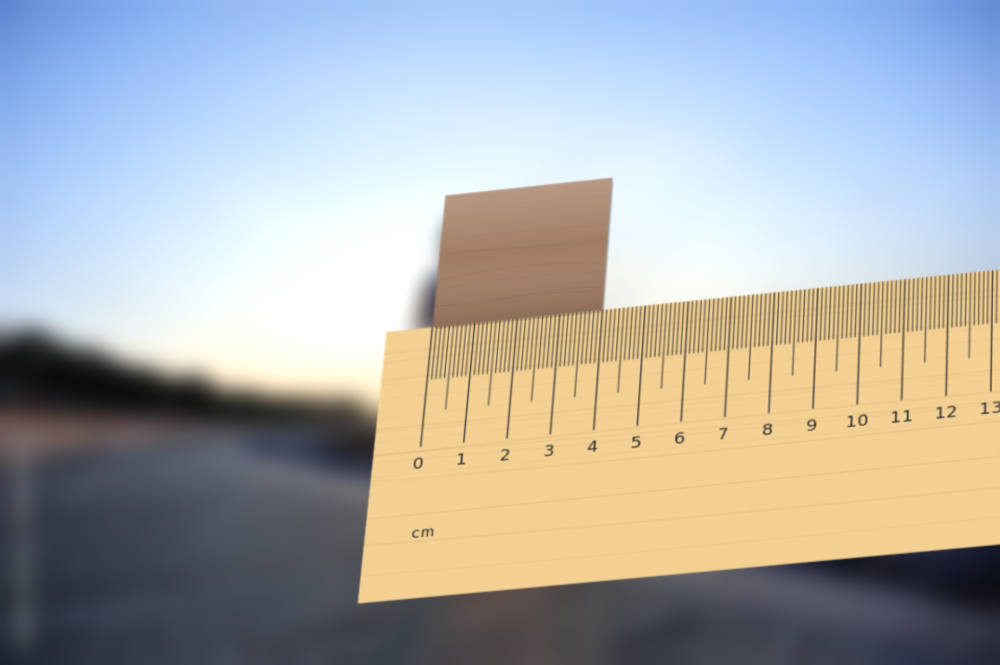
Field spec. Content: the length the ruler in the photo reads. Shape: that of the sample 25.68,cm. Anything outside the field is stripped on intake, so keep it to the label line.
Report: 4,cm
